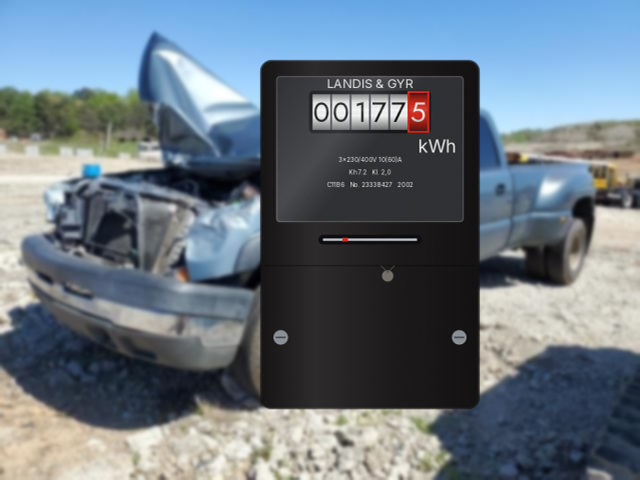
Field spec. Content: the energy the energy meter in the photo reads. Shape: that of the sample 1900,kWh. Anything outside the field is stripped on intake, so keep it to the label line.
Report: 177.5,kWh
